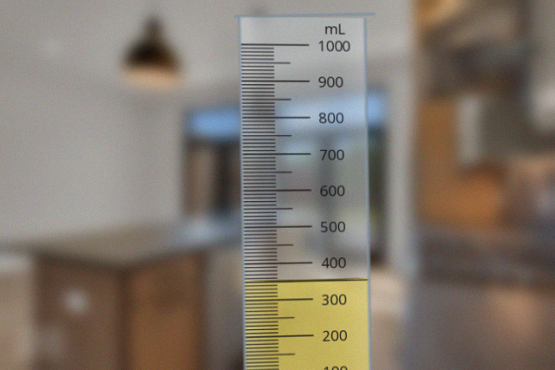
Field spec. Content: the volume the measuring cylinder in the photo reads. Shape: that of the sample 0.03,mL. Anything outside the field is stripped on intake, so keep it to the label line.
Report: 350,mL
